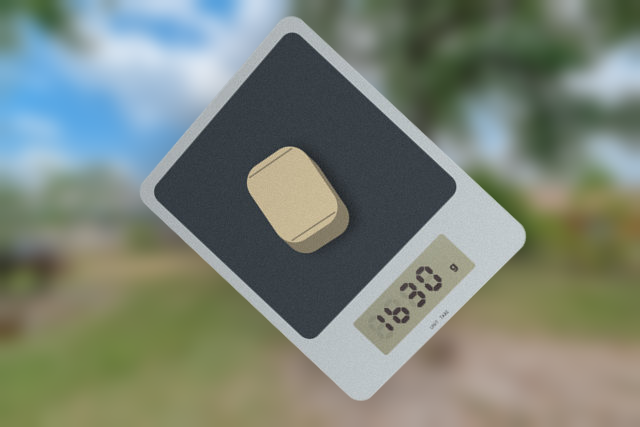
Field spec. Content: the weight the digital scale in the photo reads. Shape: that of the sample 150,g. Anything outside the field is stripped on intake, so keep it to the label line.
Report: 1630,g
